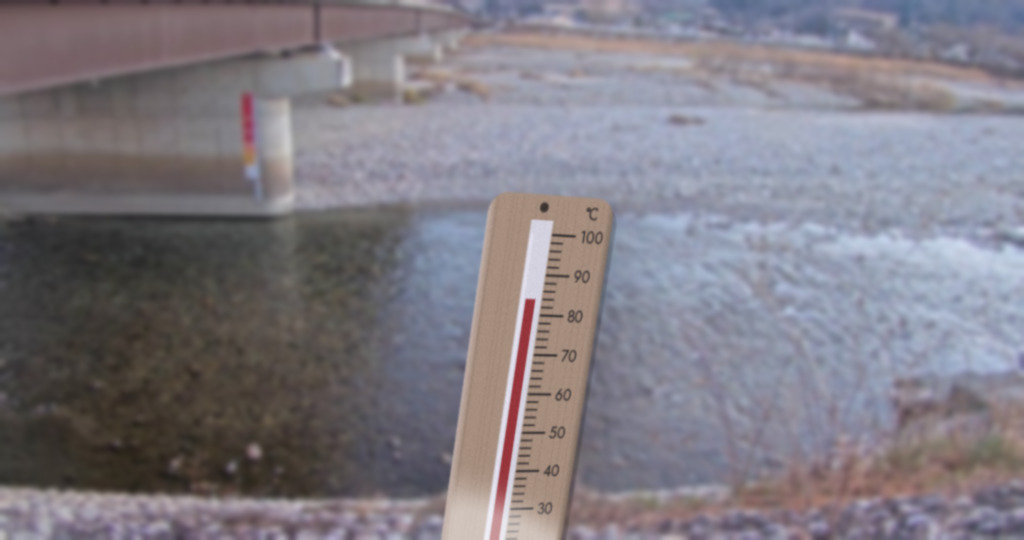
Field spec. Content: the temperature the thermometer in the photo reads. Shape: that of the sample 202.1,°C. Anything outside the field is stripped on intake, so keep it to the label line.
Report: 84,°C
